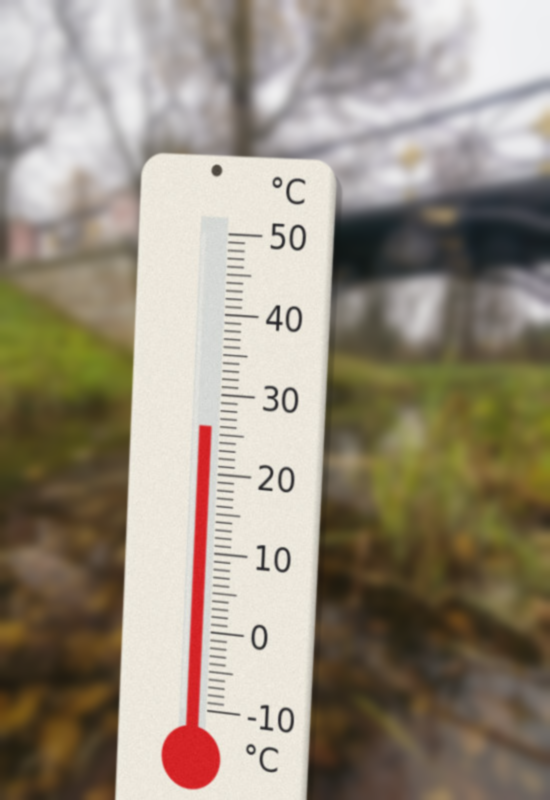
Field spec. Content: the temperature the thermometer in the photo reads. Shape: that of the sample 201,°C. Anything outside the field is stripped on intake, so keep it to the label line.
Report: 26,°C
